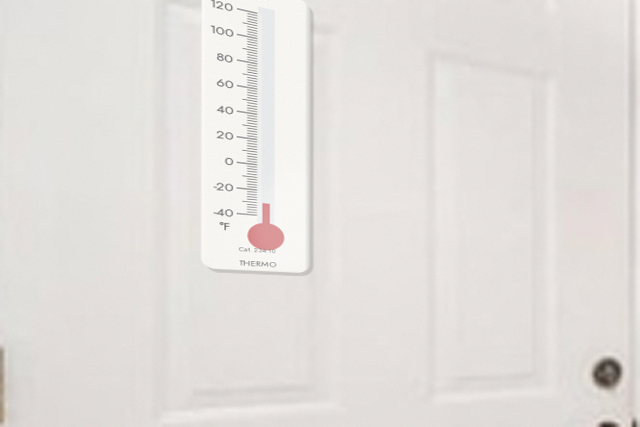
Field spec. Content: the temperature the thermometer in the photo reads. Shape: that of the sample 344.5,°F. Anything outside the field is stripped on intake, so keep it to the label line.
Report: -30,°F
